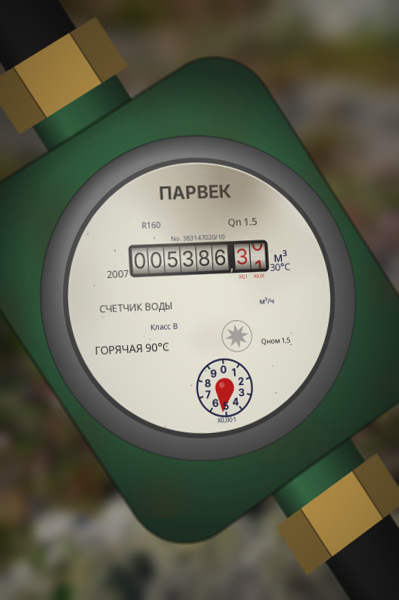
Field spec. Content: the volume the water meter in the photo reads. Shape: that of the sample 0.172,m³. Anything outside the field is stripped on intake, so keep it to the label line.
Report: 5386.305,m³
